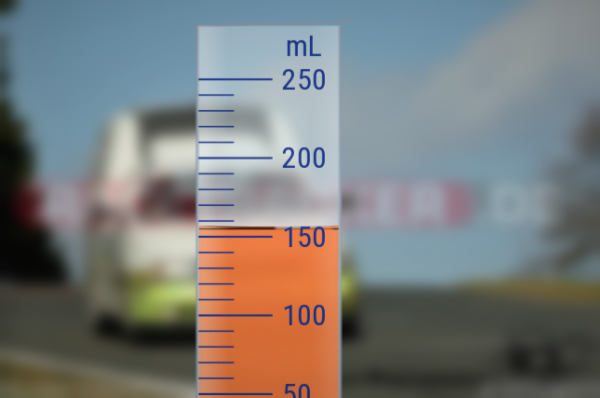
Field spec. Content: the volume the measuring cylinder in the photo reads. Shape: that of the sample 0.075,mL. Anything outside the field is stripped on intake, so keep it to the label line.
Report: 155,mL
